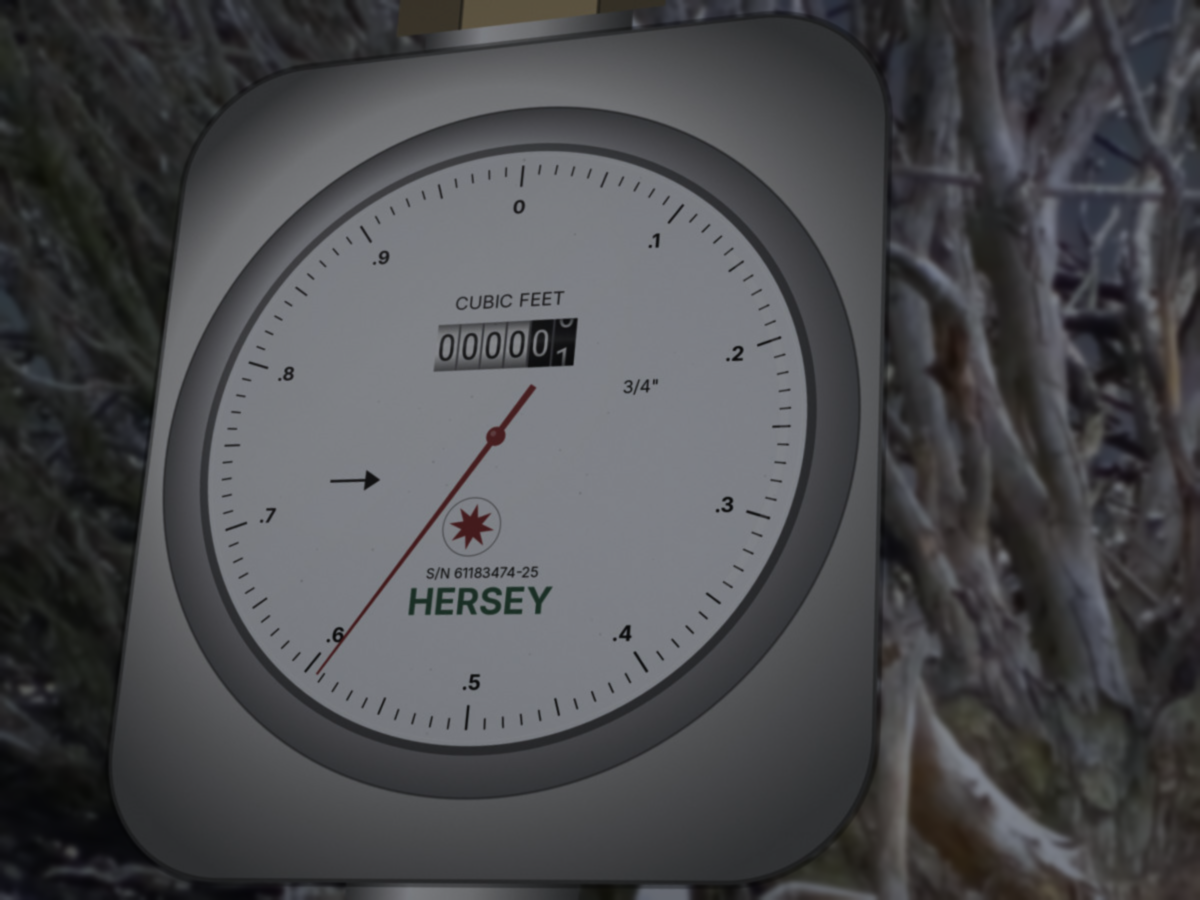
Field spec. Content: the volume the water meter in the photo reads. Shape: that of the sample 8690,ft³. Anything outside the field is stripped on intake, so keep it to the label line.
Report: 0.59,ft³
